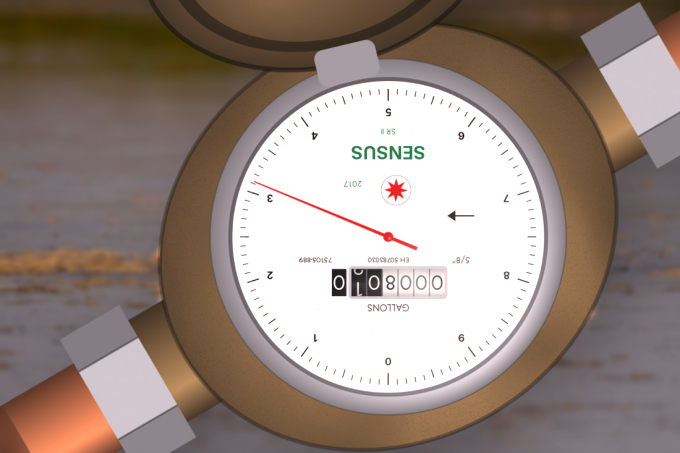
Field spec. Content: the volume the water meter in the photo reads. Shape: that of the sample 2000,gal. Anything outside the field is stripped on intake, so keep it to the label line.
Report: 8013.1,gal
